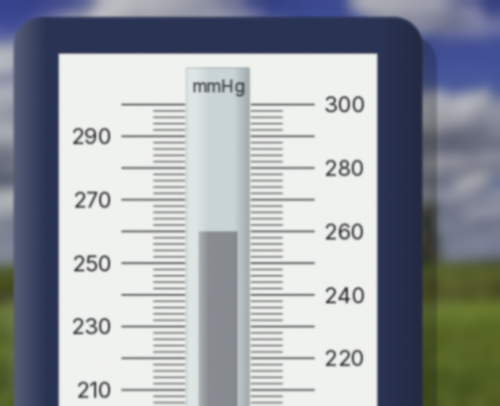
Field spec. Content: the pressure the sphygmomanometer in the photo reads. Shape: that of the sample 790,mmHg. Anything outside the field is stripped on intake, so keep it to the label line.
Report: 260,mmHg
